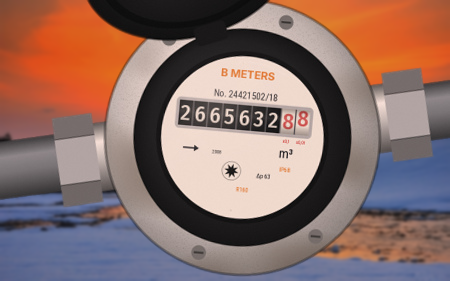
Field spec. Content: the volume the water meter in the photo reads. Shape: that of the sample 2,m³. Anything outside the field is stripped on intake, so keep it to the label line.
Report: 2665632.88,m³
